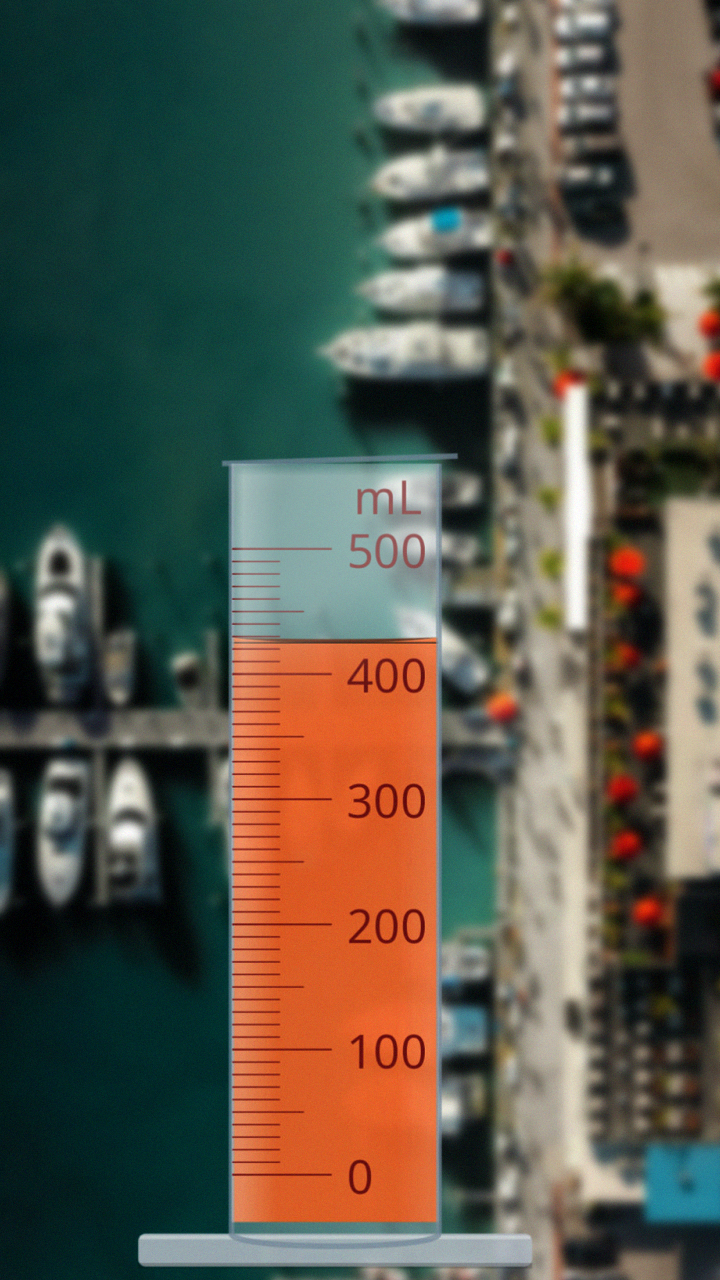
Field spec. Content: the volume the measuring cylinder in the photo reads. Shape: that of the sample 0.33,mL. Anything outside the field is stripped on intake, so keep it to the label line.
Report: 425,mL
